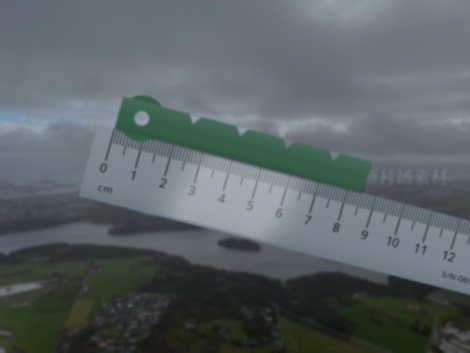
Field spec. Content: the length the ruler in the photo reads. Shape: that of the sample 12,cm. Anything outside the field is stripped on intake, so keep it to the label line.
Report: 8.5,cm
